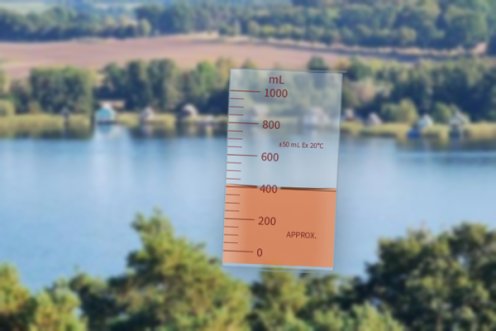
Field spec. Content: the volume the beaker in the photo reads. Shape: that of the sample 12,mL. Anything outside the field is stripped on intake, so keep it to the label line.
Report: 400,mL
